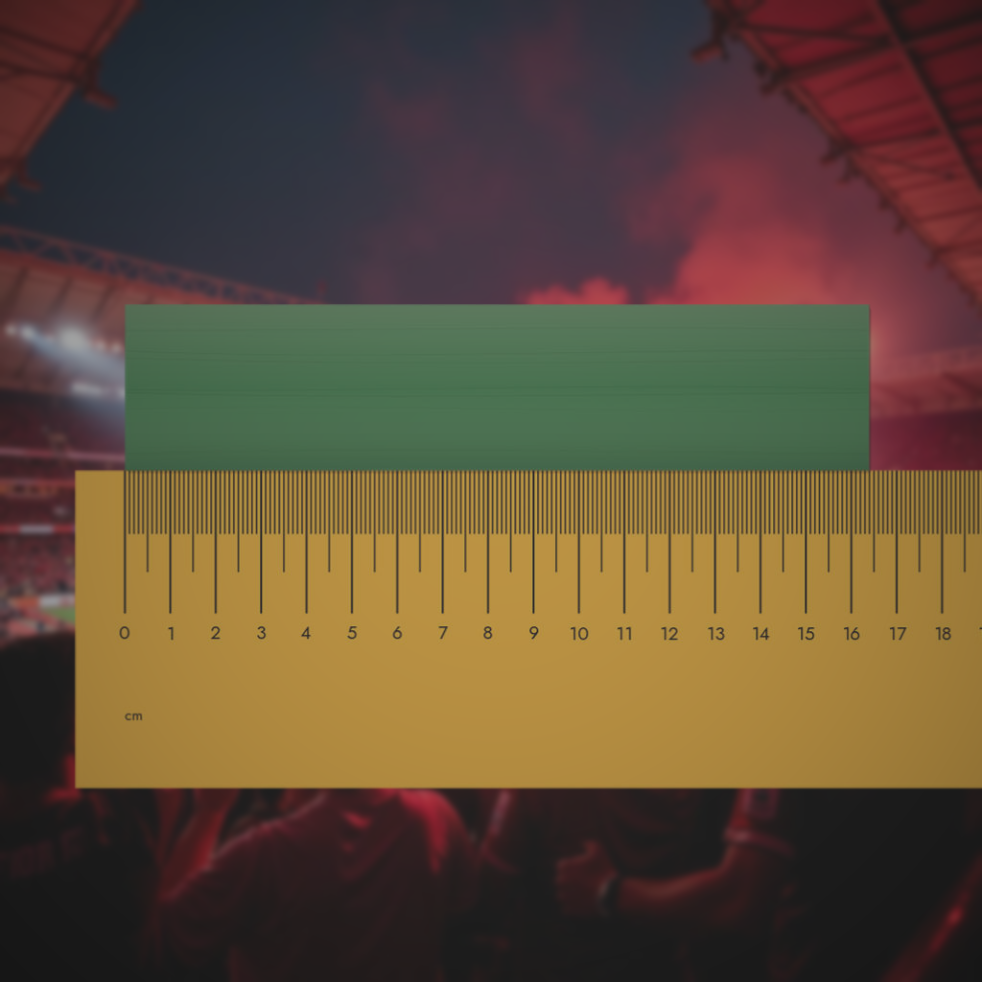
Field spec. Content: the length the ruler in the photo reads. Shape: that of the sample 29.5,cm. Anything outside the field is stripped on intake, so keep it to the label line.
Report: 16.4,cm
